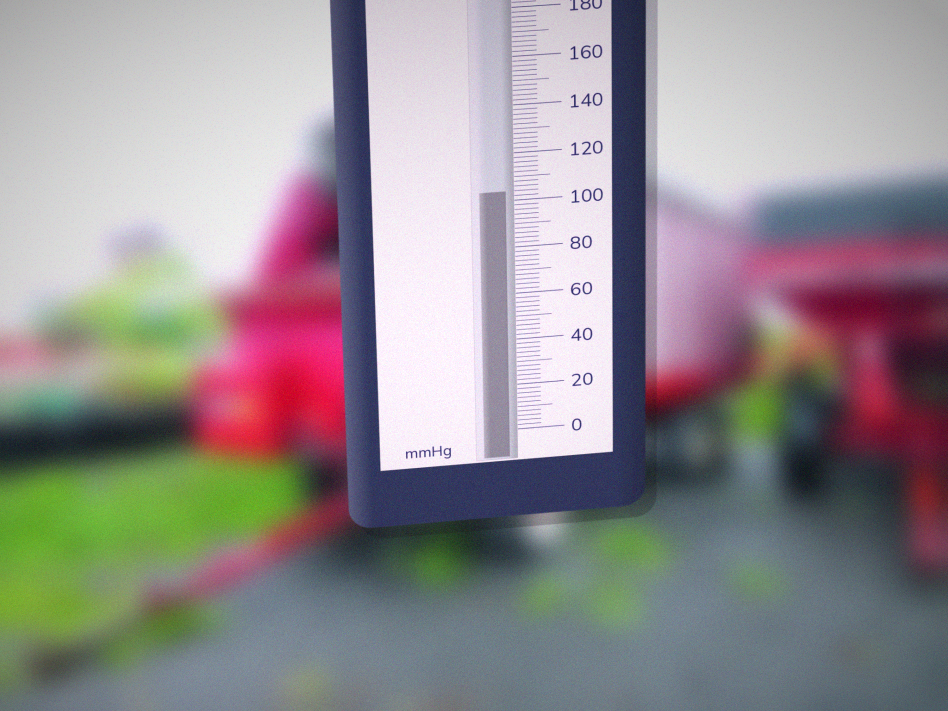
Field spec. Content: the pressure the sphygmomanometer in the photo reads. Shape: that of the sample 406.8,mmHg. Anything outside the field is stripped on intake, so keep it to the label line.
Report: 104,mmHg
